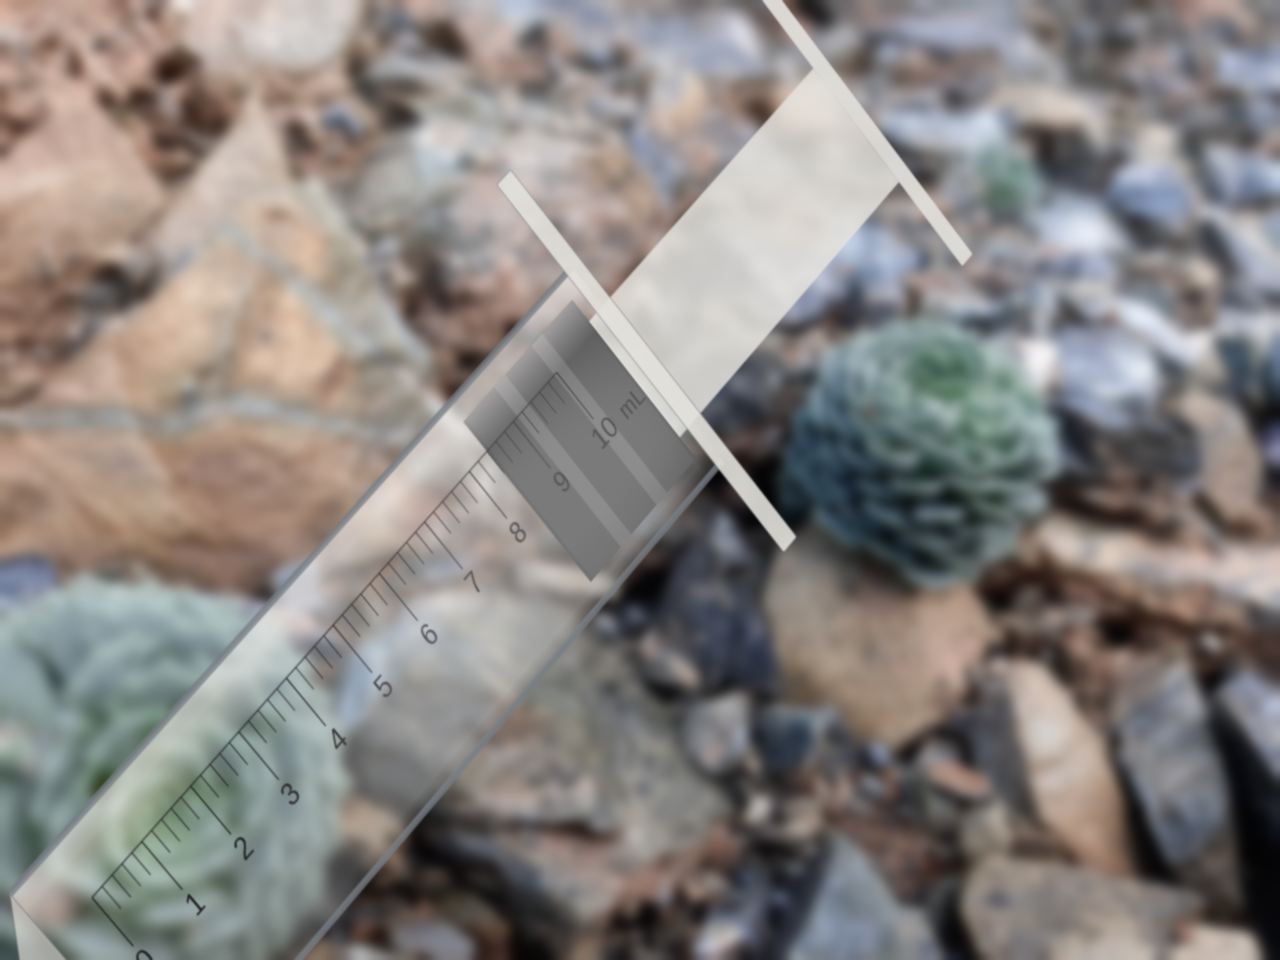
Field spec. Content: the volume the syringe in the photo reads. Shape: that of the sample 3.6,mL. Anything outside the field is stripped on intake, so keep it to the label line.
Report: 8.4,mL
